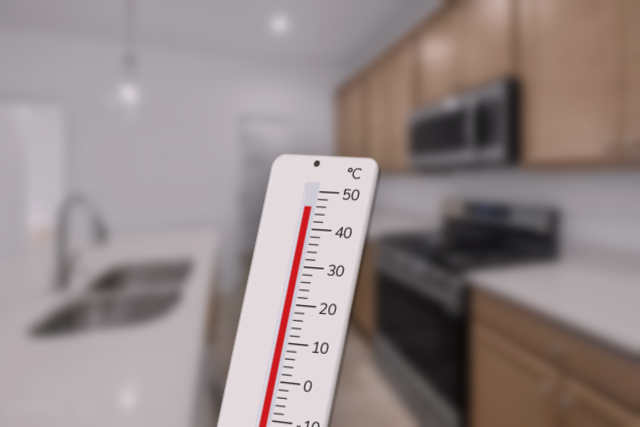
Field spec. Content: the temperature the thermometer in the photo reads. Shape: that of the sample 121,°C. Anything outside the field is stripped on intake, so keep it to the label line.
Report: 46,°C
